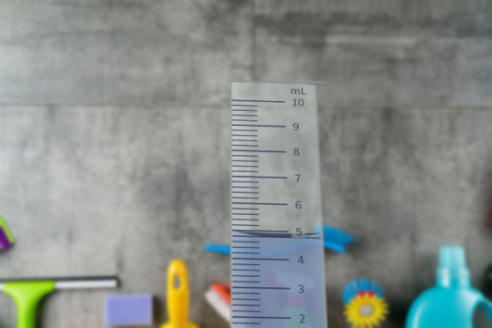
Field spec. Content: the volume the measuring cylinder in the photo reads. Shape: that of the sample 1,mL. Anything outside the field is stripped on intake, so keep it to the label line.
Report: 4.8,mL
